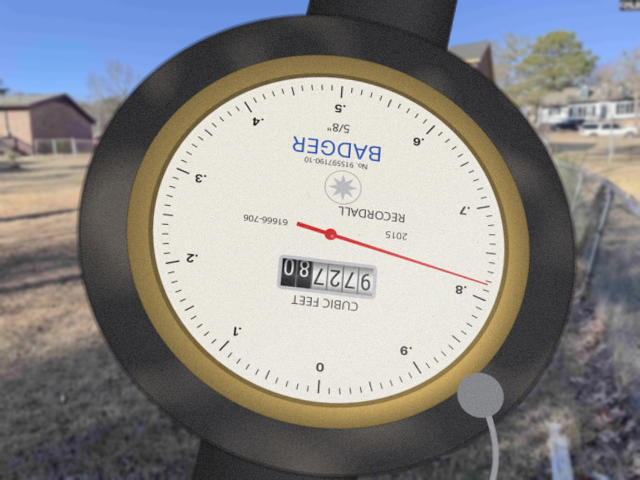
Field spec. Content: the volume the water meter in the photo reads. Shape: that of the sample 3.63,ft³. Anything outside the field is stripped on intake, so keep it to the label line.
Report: 972779.78,ft³
